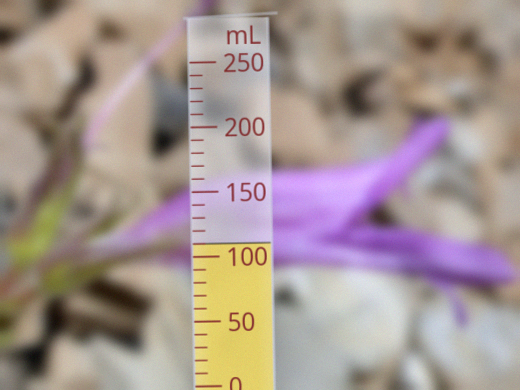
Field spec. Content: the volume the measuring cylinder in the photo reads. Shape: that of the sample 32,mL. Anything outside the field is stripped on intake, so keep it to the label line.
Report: 110,mL
